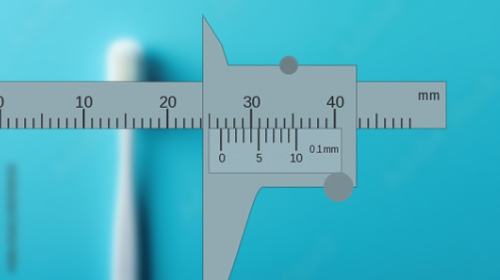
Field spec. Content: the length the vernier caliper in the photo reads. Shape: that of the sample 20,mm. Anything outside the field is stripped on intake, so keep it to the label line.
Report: 26.4,mm
